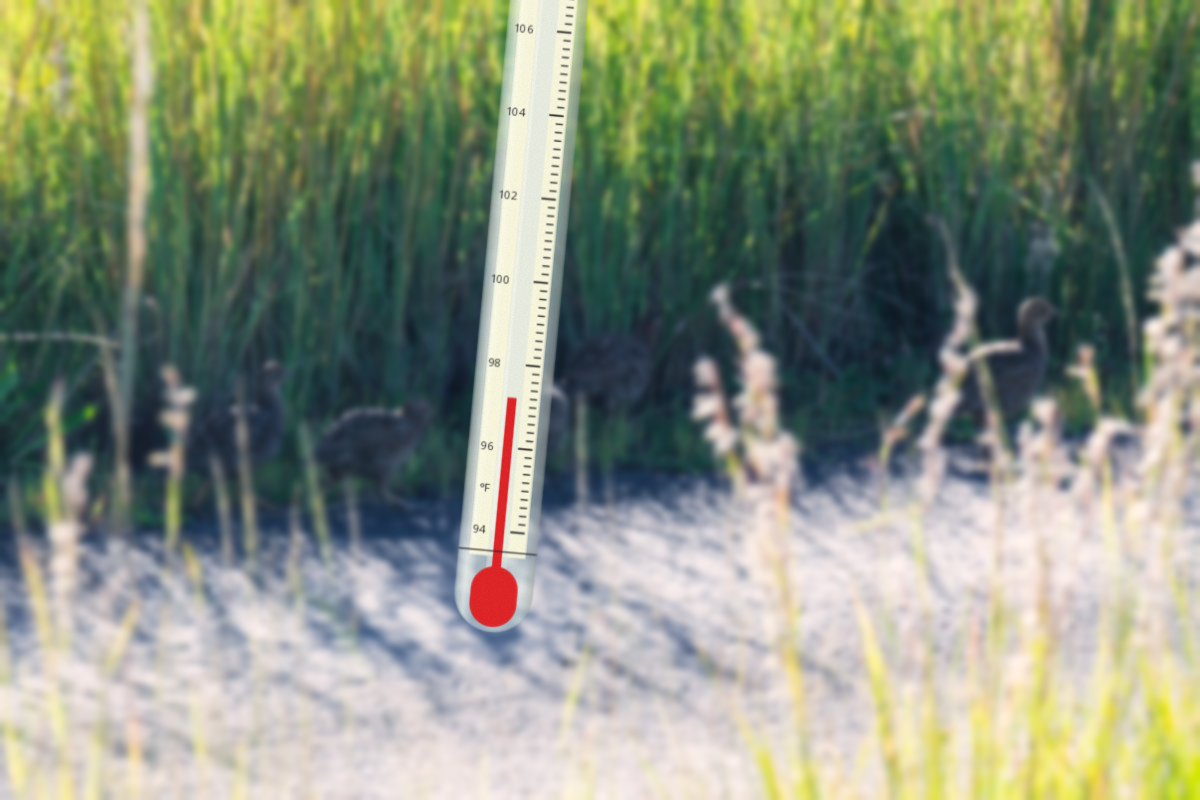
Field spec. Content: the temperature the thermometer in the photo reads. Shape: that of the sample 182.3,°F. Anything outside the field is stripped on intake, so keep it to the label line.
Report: 97.2,°F
